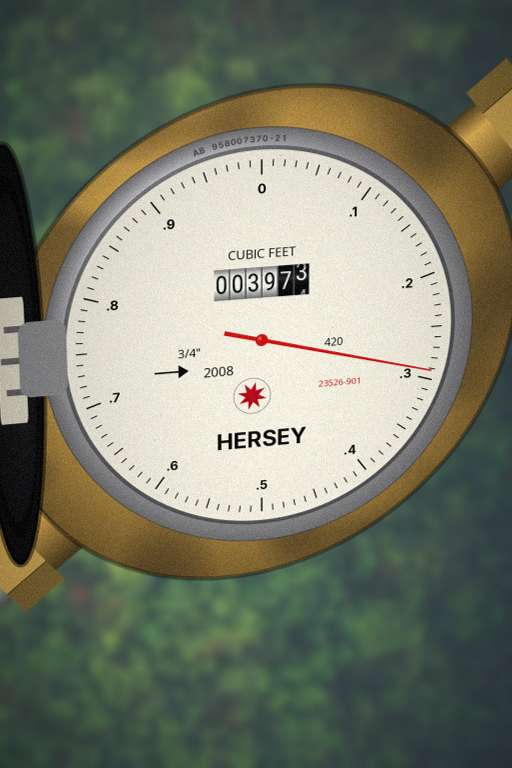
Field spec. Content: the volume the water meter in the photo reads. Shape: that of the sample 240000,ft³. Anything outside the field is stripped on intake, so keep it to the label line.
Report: 3973.29,ft³
